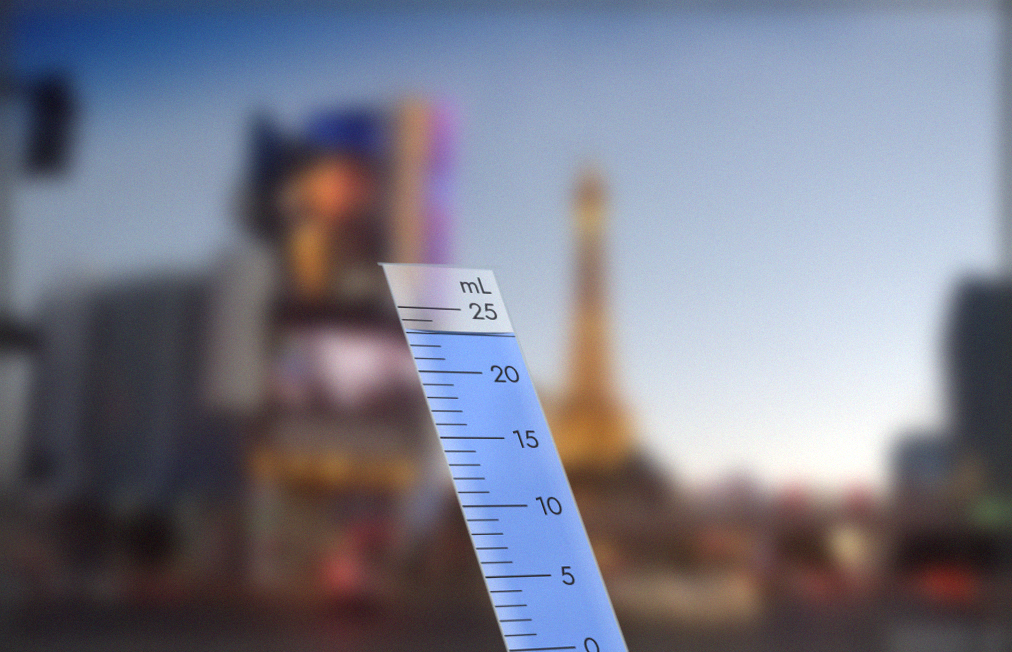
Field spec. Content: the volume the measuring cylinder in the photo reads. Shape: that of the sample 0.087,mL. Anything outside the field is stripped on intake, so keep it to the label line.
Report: 23,mL
